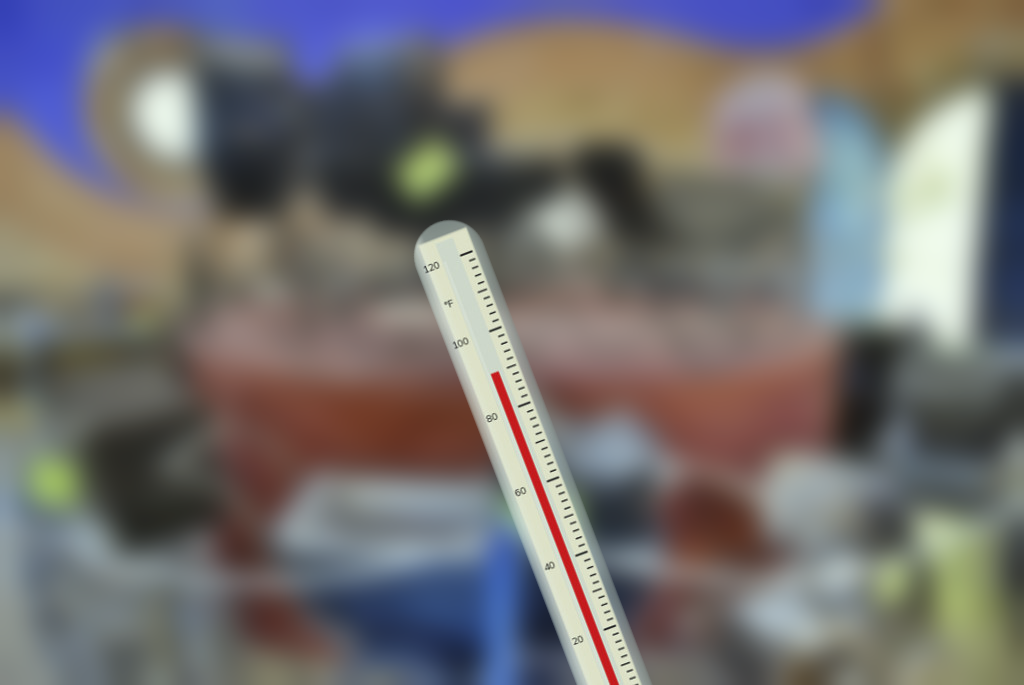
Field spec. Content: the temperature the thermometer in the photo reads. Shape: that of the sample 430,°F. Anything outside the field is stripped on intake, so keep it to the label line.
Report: 90,°F
